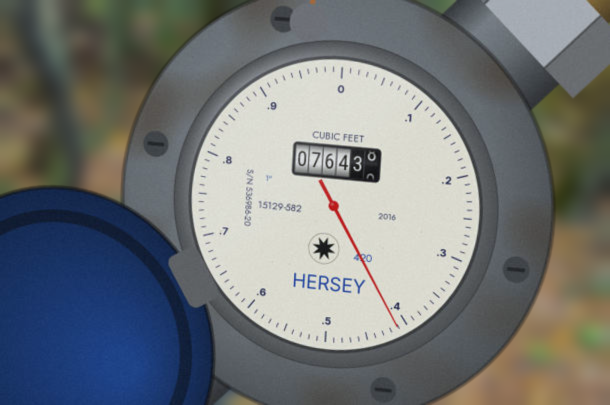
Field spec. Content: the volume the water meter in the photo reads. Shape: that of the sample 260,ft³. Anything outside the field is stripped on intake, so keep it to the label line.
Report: 76438.41,ft³
